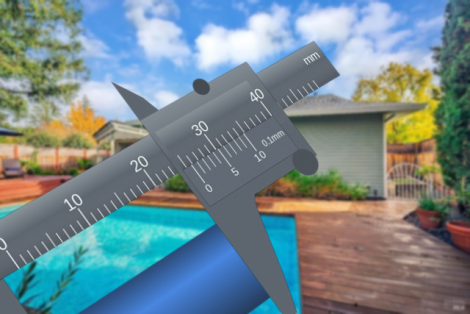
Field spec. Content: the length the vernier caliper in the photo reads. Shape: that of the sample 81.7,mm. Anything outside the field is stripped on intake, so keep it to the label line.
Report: 25.8,mm
